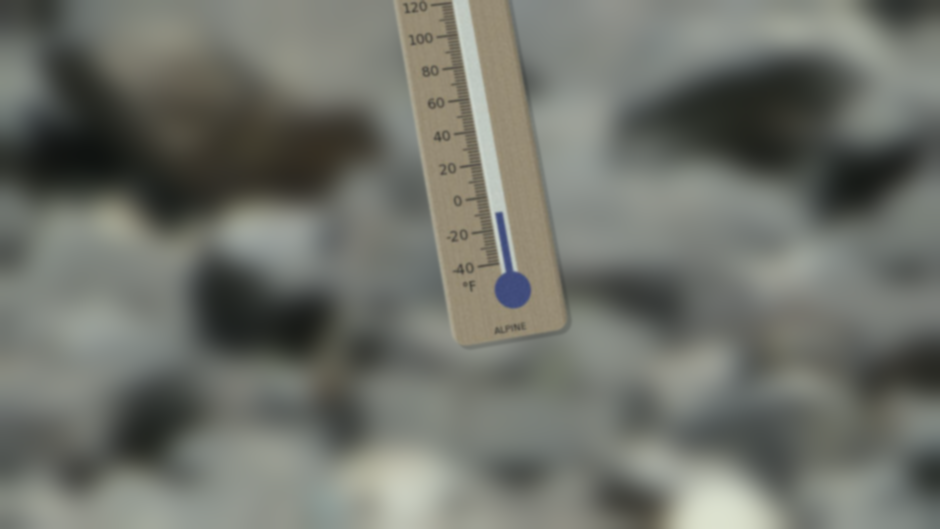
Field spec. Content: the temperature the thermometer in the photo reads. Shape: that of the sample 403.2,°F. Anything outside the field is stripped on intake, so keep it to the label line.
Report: -10,°F
